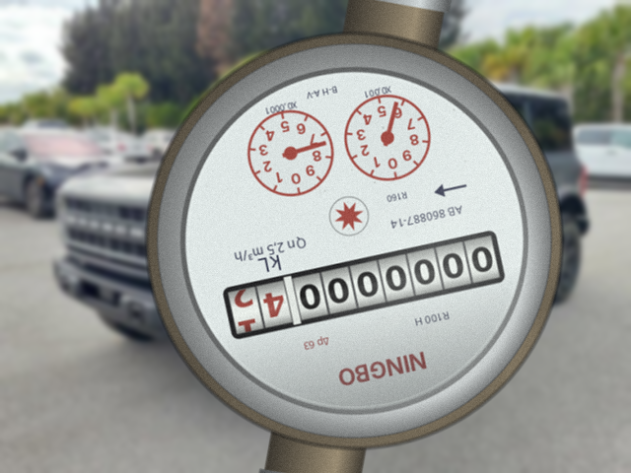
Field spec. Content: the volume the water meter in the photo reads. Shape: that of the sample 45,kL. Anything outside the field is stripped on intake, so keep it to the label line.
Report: 0.4157,kL
